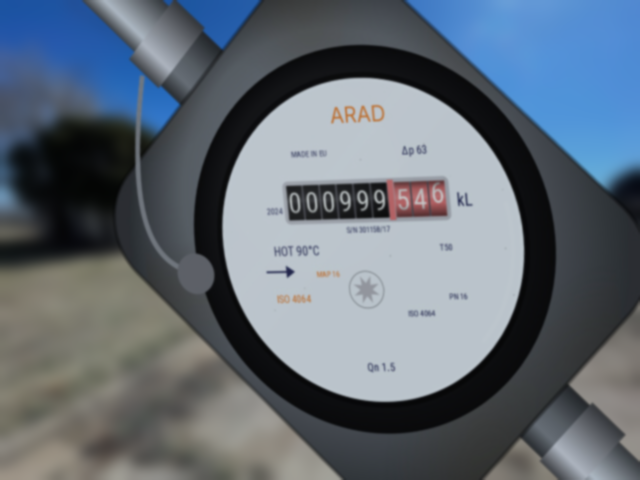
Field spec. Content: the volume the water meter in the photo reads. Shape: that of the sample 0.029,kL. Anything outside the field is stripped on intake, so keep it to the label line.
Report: 999.546,kL
